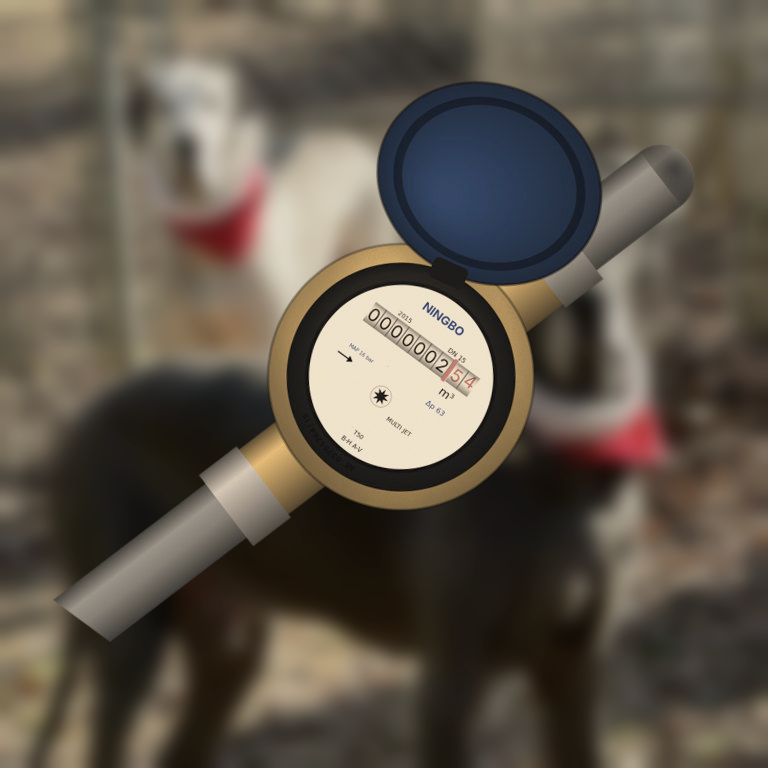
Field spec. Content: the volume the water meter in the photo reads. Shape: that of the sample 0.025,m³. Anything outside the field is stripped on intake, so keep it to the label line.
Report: 2.54,m³
